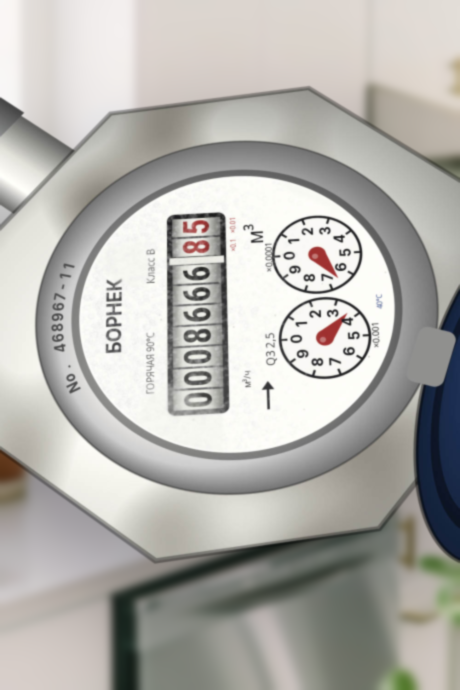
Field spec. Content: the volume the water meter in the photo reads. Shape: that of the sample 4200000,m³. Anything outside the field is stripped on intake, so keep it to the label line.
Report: 8666.8536,m³
